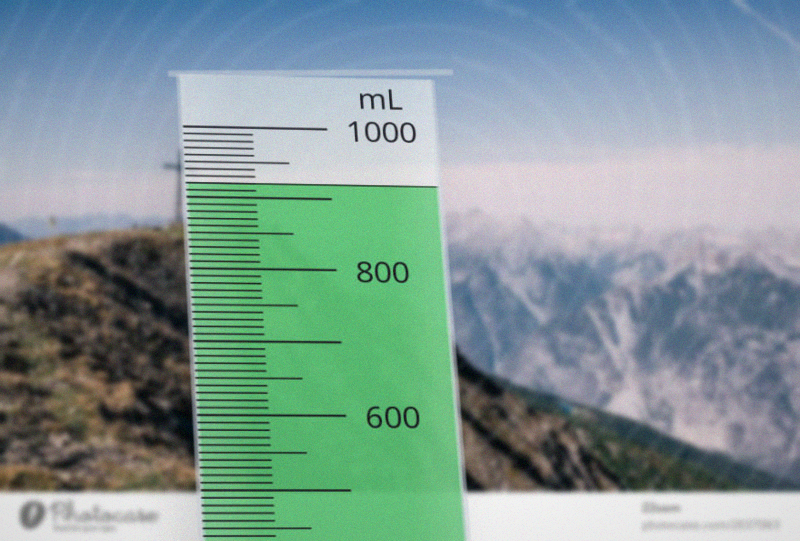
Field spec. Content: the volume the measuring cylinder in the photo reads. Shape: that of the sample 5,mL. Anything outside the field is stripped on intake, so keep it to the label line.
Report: 920,mL
